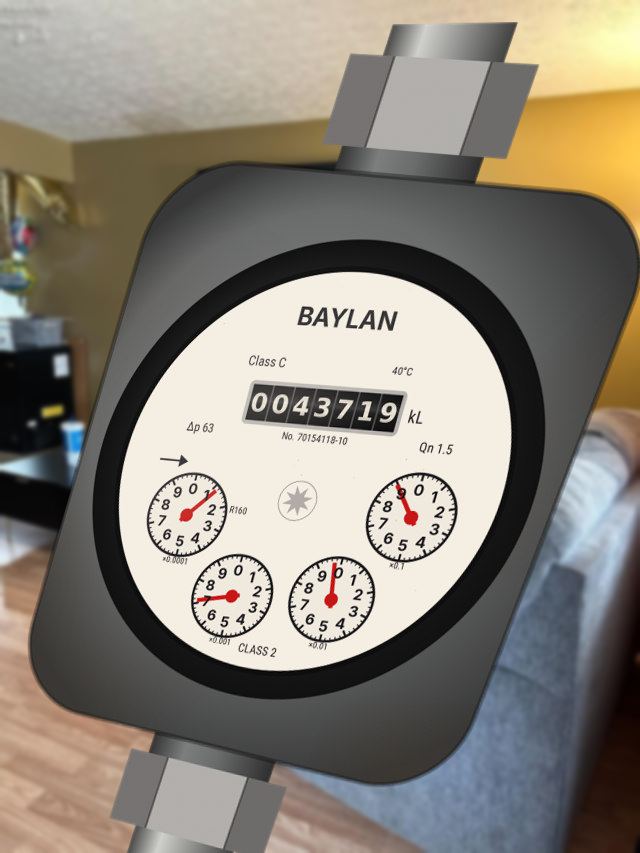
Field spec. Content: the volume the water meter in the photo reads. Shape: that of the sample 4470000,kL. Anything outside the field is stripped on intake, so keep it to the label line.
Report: 43719.8971,kL
